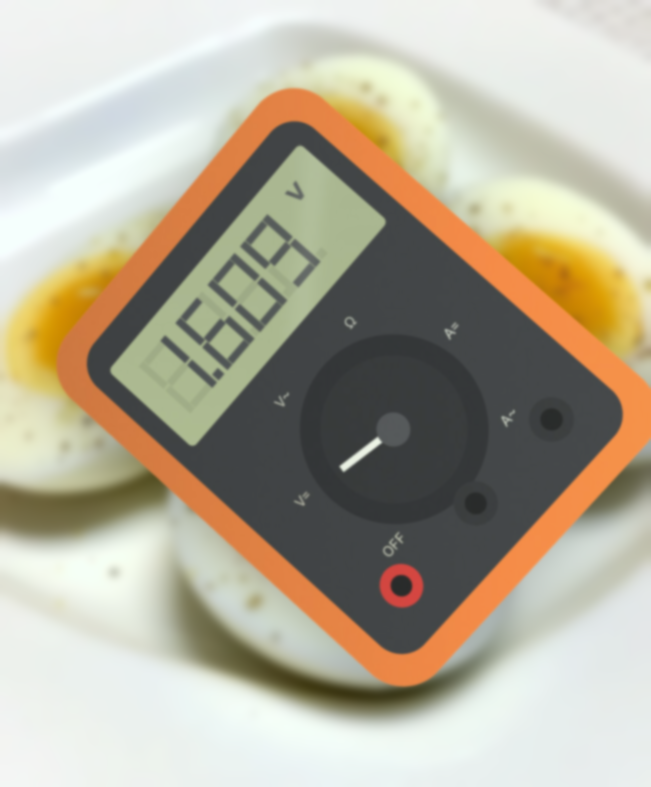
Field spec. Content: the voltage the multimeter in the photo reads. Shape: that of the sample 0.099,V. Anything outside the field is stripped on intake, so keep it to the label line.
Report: 1.609,V
